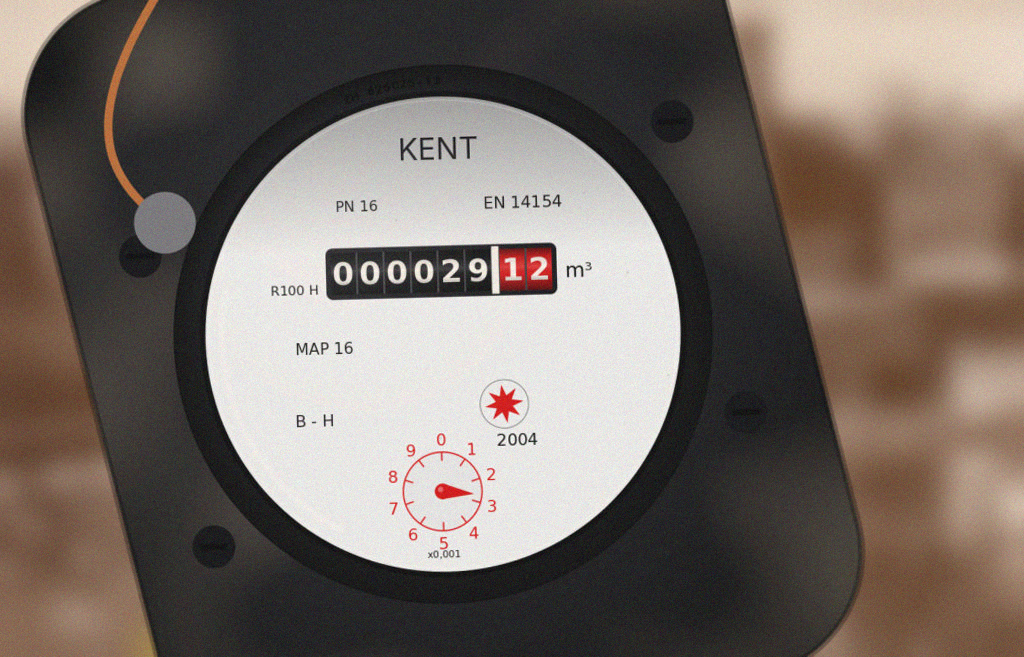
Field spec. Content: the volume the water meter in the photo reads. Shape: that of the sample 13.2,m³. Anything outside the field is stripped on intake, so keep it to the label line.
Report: 29.122,m³
